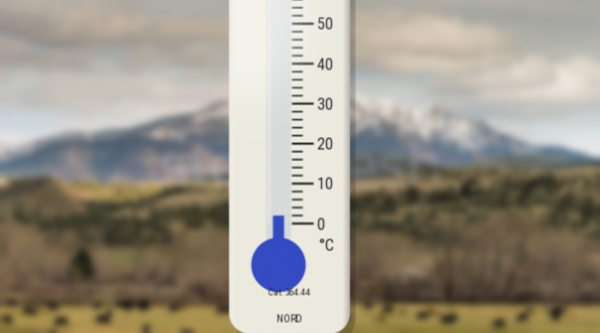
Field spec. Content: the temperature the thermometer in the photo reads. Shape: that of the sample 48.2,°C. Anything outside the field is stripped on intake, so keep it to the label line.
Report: 2,°C
